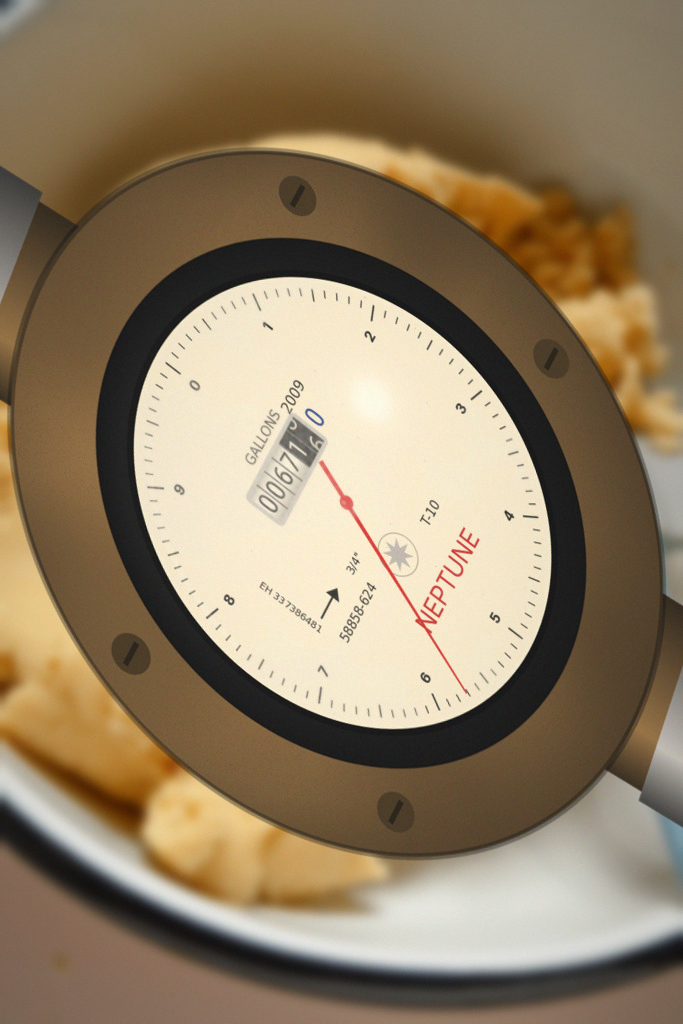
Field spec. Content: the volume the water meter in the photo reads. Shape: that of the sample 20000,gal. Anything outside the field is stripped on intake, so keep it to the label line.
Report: 67155.7,gal
